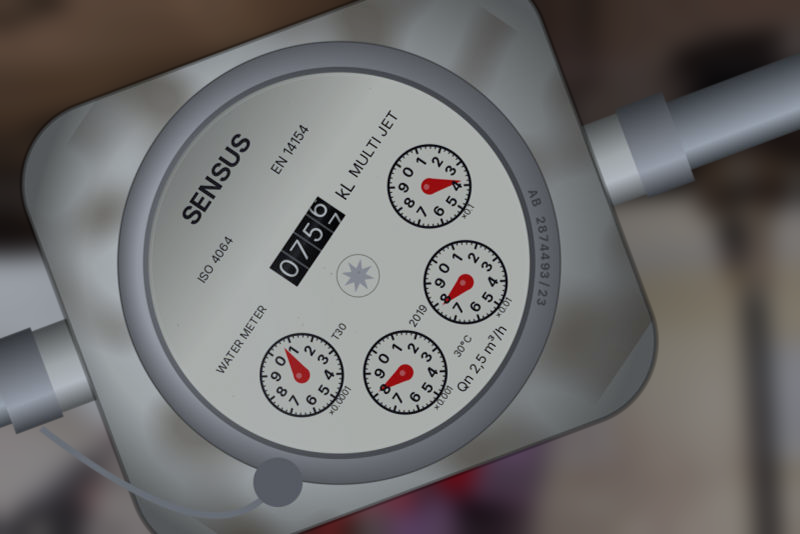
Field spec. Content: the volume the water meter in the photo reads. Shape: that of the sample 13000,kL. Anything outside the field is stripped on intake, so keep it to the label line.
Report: 756.3780,kL
